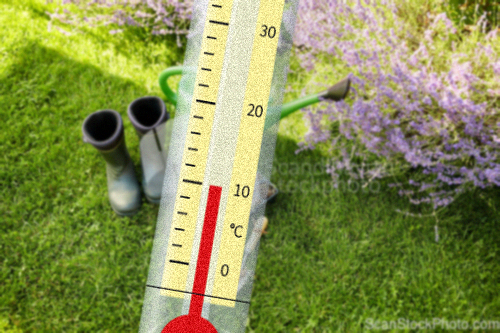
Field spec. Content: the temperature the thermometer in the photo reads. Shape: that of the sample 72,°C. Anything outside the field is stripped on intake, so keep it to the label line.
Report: 10,°C
